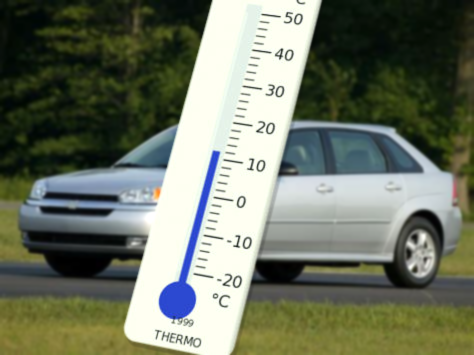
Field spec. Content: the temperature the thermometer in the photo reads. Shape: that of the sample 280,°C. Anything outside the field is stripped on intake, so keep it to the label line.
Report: 12,°C
